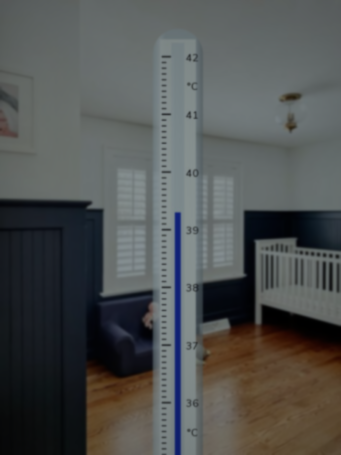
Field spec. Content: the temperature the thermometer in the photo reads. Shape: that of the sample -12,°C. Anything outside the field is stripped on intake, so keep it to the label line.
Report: 39.3,°C
